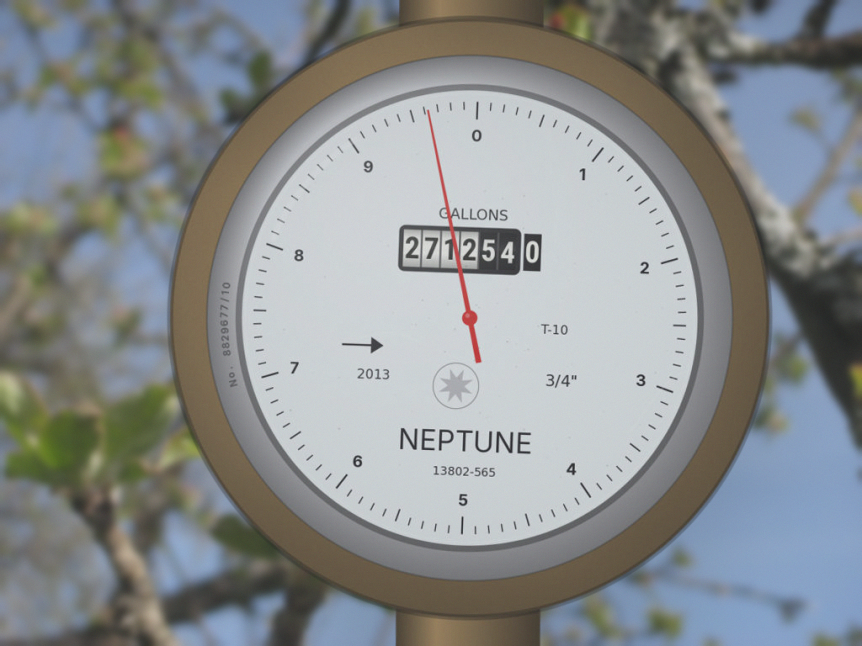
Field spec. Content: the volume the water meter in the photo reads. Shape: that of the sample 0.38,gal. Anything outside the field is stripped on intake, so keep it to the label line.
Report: 2712539.6,gal
